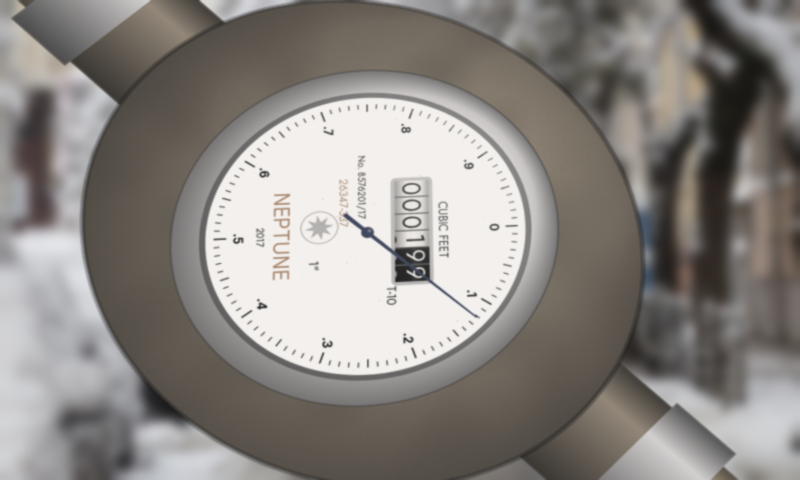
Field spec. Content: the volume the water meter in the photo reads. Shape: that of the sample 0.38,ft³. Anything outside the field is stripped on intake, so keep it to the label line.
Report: 199.12,ft³
